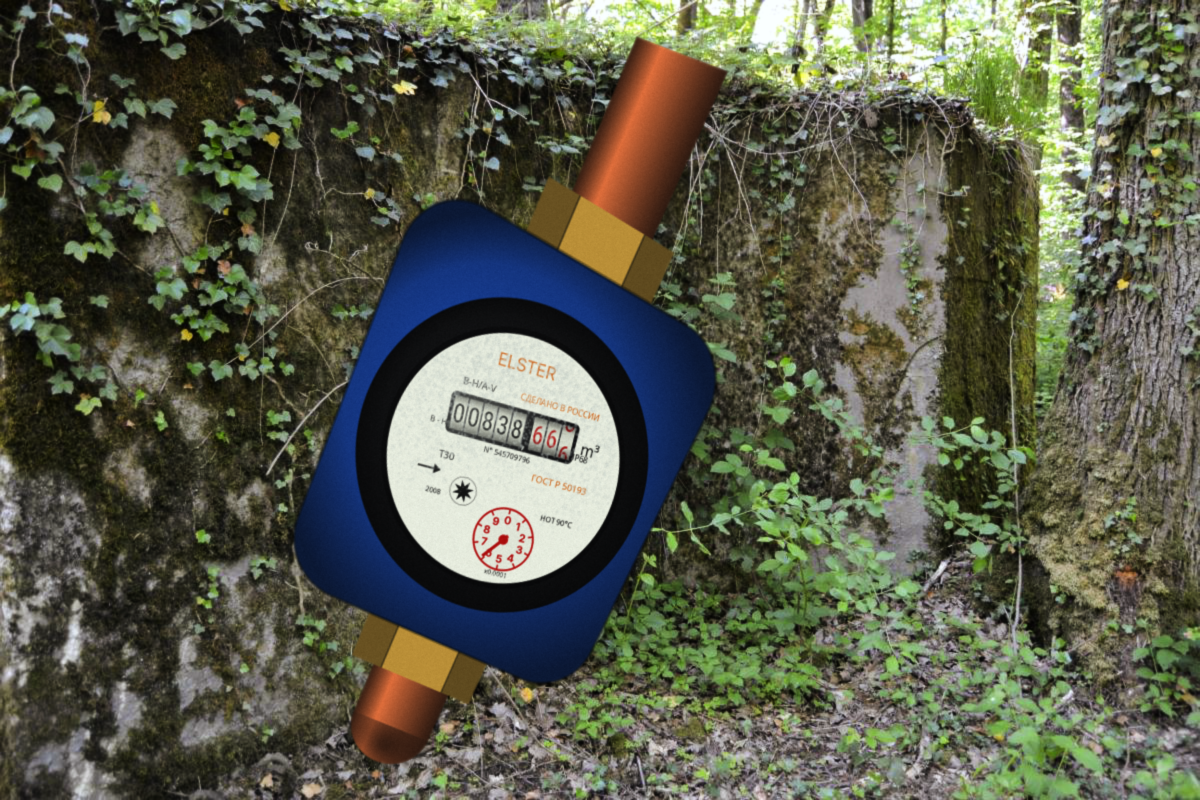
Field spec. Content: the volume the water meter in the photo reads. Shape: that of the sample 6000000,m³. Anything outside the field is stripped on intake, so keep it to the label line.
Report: 838.6656,m³
